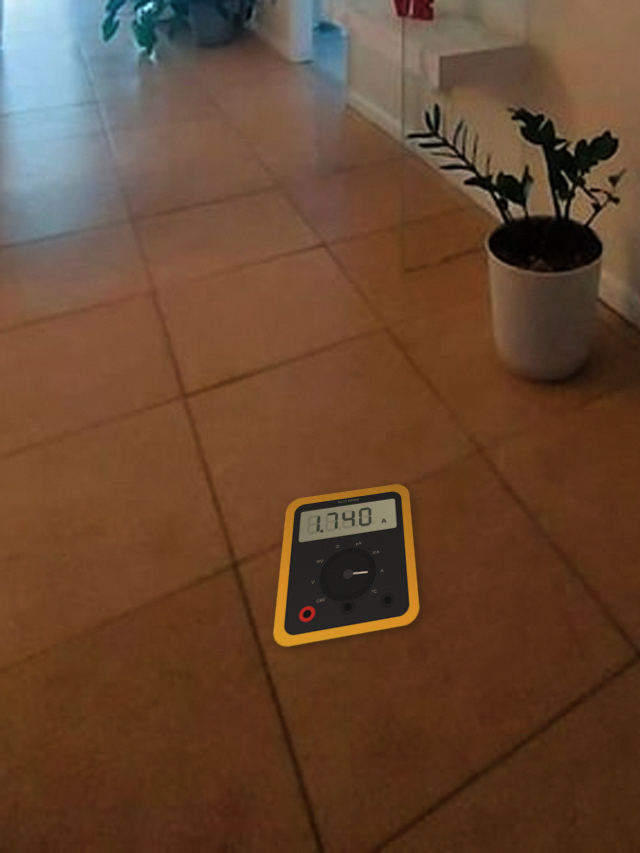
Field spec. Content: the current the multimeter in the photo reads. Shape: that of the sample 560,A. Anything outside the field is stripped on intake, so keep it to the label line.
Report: 1.740,A
